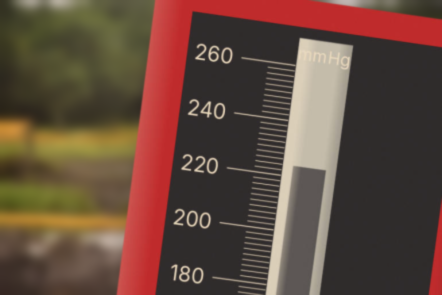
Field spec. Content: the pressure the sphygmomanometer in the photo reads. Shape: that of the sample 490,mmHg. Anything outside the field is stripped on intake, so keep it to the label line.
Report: 224,mmHg
